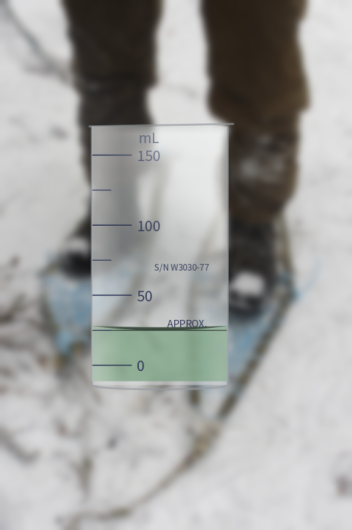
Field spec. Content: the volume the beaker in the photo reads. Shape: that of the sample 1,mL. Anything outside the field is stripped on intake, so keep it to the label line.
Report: 25,mL
